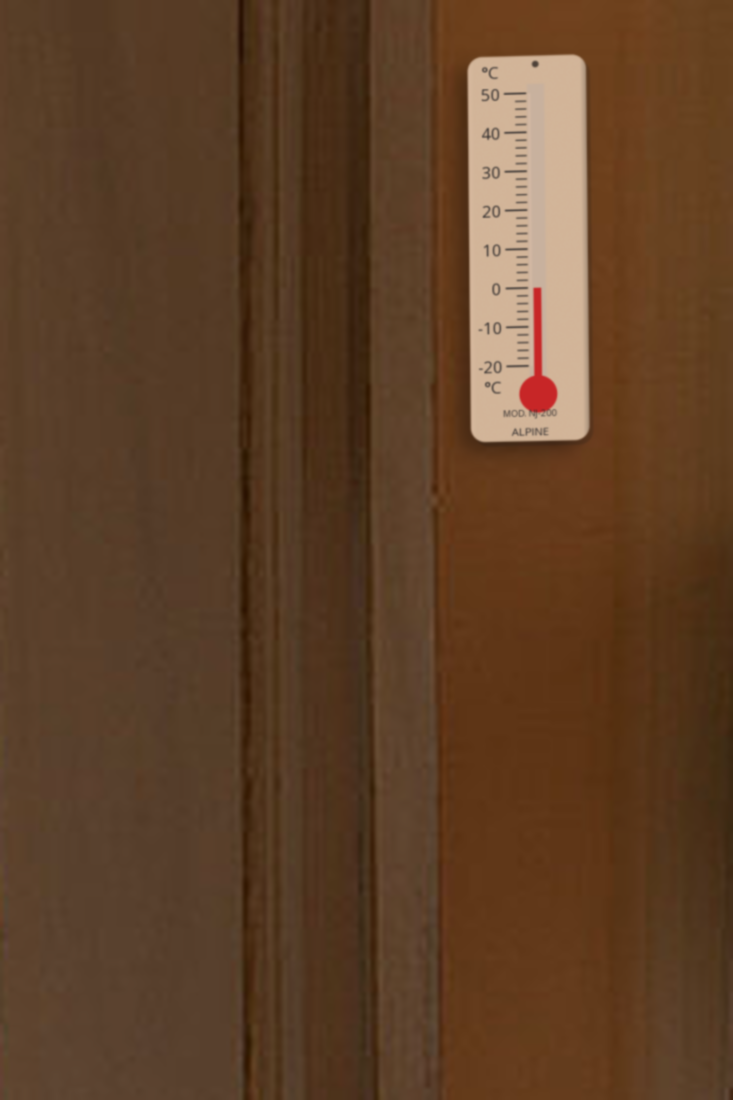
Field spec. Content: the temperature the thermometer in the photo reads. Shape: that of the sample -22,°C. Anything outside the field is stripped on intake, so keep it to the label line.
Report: 0,°C
